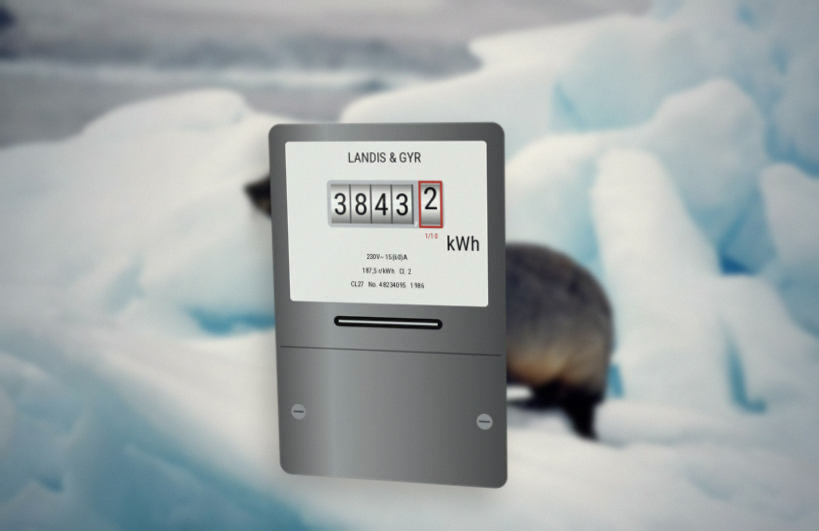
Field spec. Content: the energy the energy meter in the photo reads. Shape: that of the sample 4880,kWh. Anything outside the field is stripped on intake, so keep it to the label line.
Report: 3843.2,kWh
